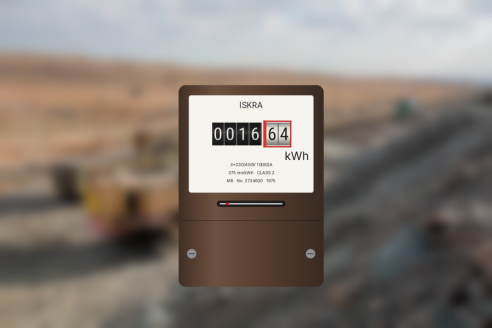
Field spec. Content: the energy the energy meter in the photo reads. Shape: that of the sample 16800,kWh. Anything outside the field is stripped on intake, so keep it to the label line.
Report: 16.64,kWh
